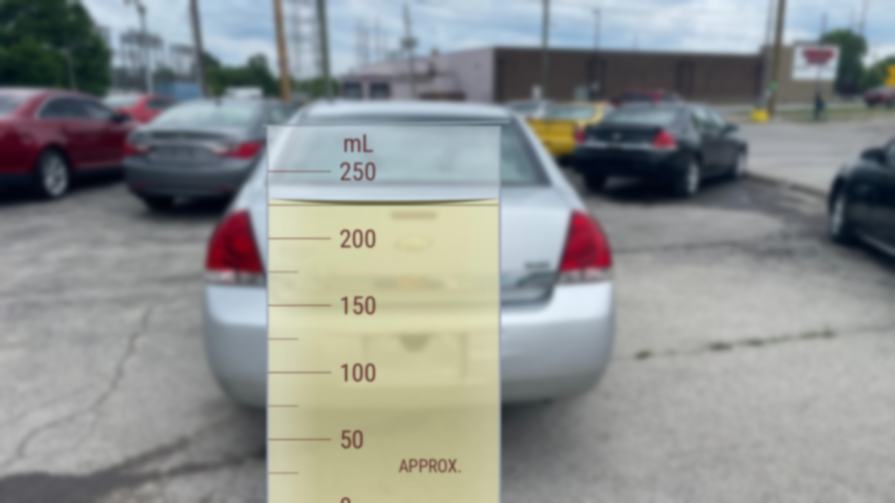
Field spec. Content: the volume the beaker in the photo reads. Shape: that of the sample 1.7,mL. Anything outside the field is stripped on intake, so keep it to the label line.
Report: 225,mL
